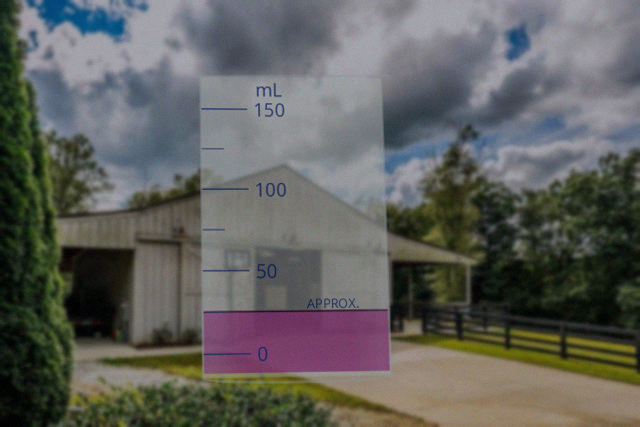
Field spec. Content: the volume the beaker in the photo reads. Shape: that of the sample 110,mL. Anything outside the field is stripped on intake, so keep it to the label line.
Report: 25,mL
